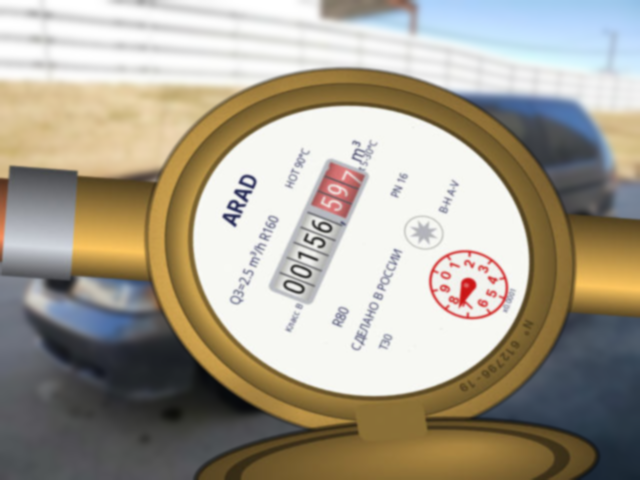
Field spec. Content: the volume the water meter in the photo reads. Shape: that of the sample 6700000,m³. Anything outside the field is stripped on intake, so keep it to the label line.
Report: 156.5967,m³
